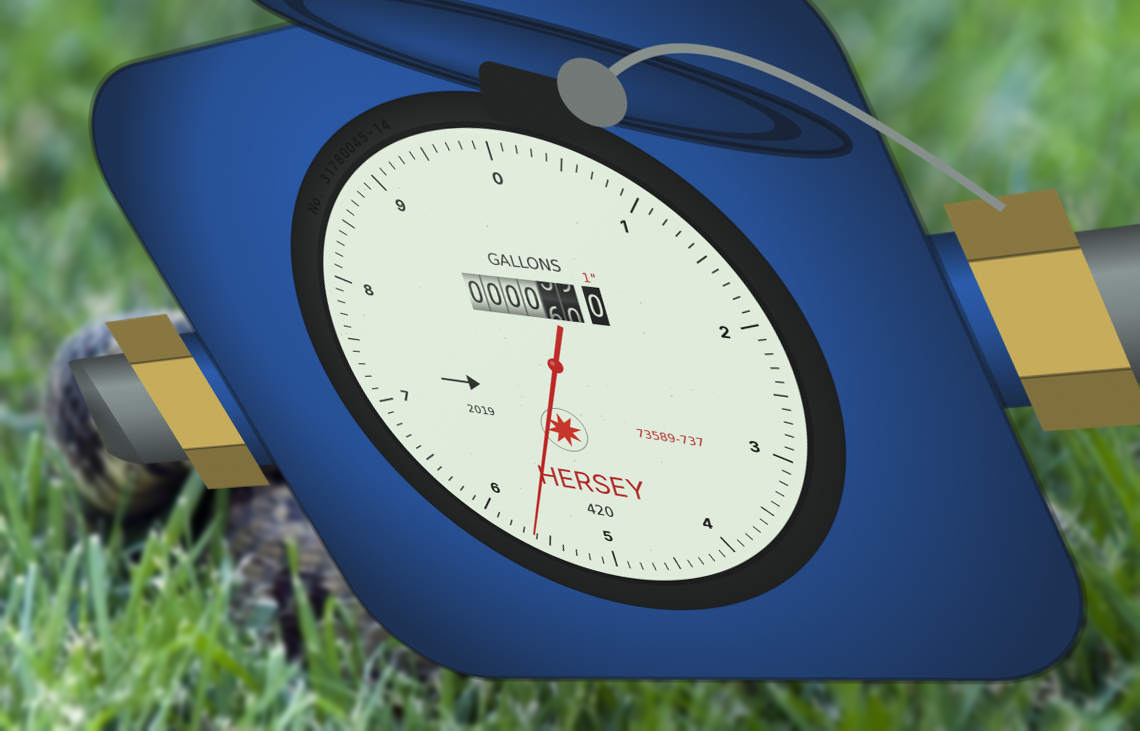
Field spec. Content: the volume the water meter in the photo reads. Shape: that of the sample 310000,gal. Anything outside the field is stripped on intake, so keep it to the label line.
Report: 595.6,gal
